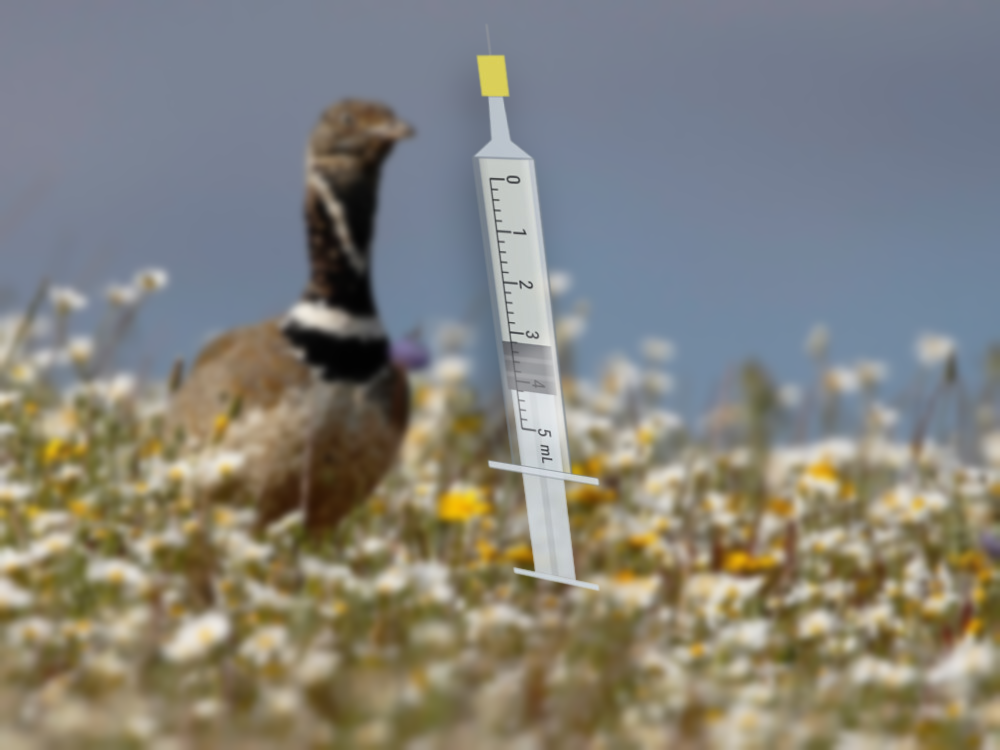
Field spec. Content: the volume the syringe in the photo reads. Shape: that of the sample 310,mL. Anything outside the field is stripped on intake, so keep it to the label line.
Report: 3.2,mL
